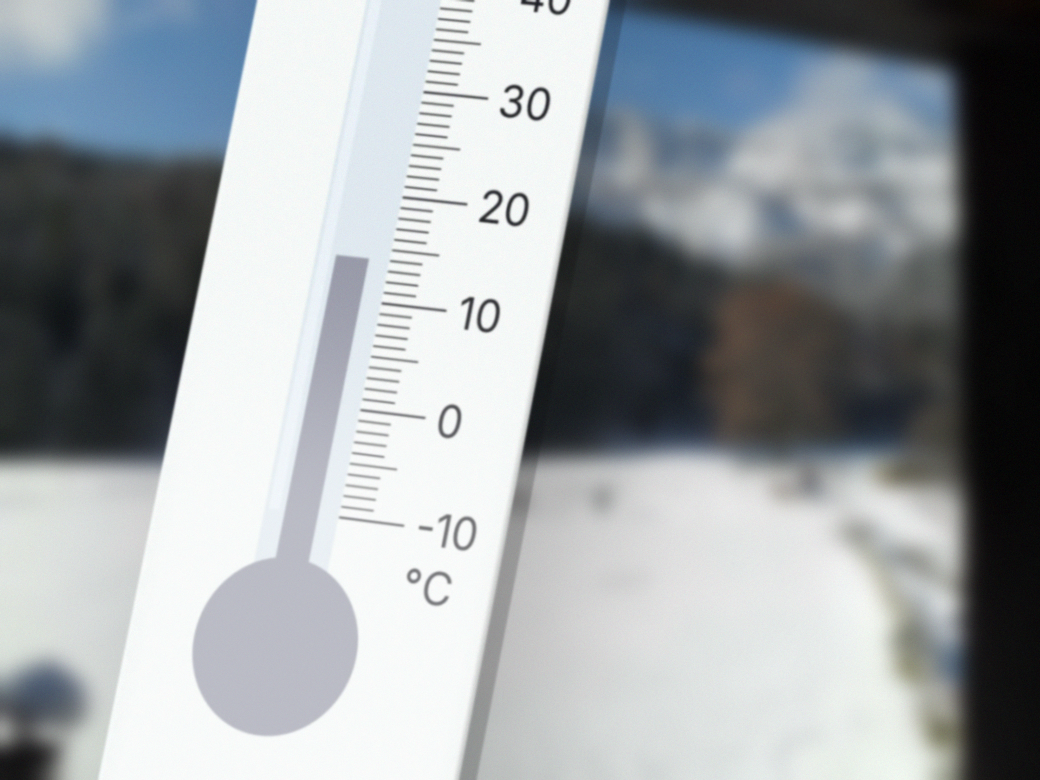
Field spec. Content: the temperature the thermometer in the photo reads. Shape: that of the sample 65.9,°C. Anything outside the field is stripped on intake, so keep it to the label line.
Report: 14,°C
